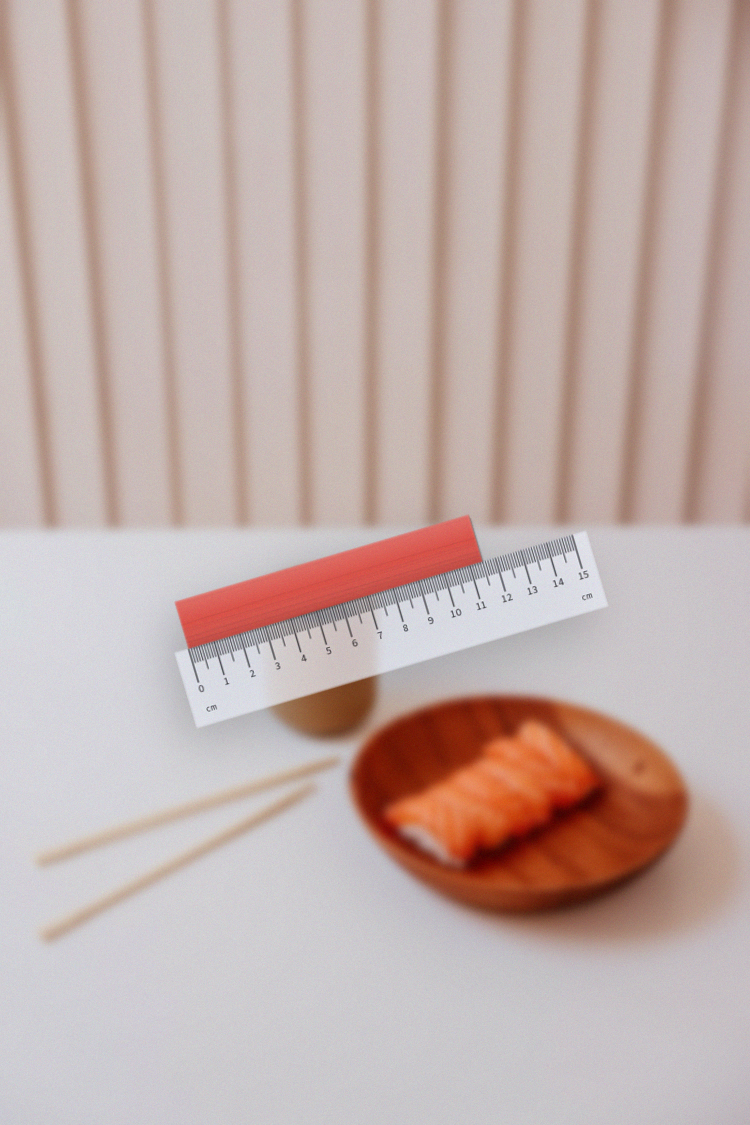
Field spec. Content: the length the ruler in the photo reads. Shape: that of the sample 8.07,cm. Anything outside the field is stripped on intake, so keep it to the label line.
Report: 11.5,cm
